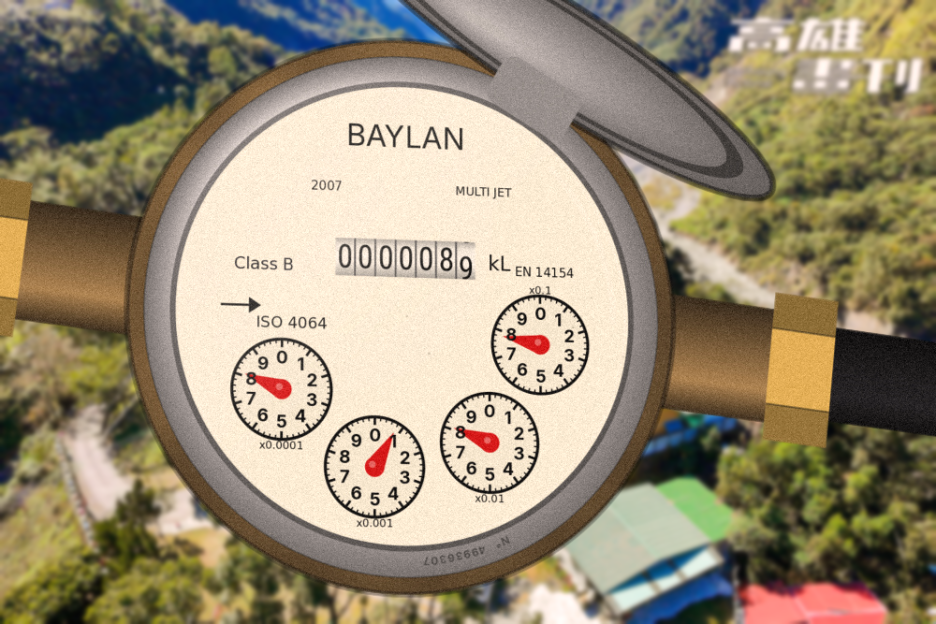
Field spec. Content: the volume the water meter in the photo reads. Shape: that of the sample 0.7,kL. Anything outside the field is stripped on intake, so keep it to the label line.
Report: 88.7808,kL
